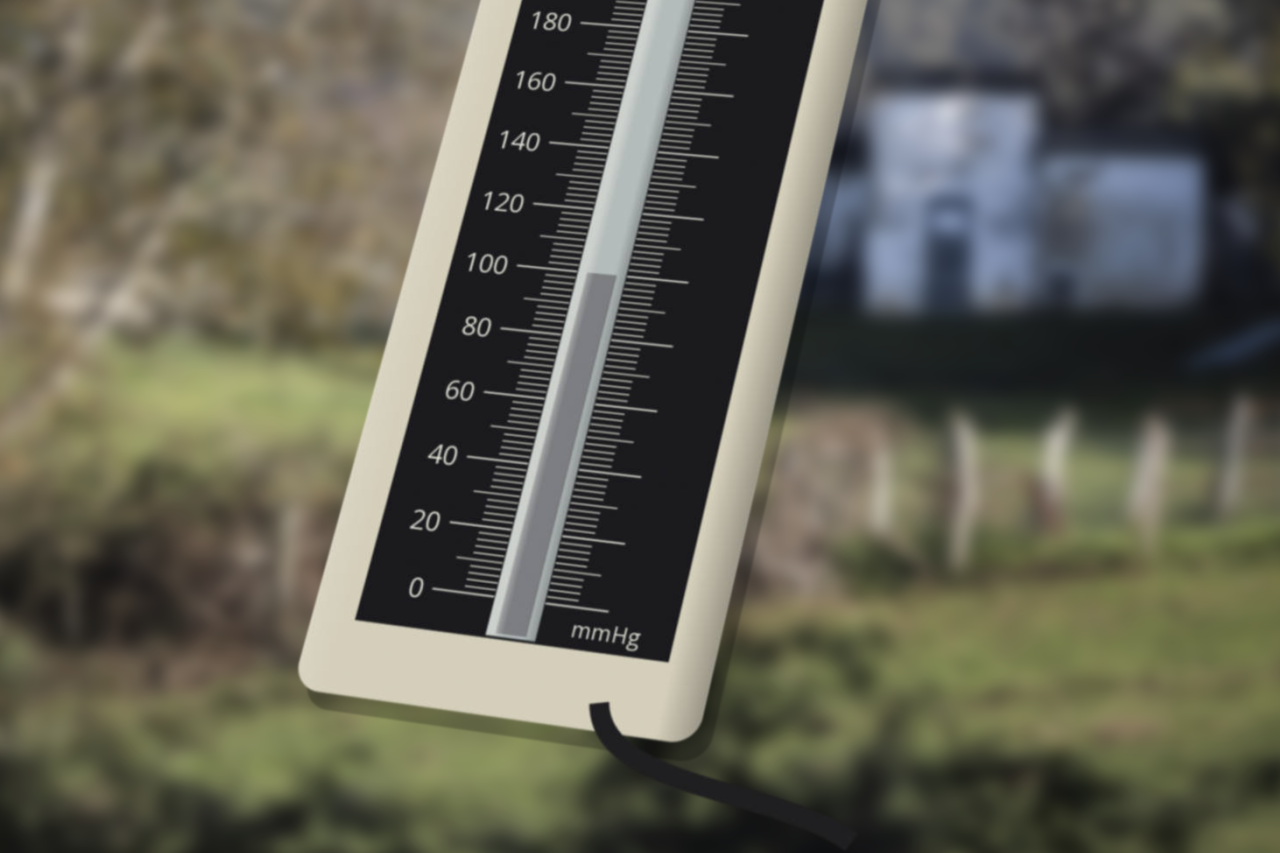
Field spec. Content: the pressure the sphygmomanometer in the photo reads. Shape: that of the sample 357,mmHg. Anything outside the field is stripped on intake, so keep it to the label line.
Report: 100,mmHg
